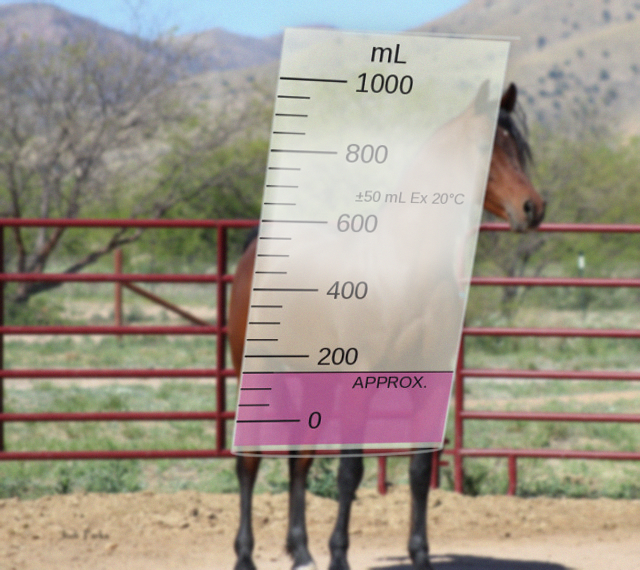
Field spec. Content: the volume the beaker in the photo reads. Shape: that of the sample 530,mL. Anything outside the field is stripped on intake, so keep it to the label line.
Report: 150,mL
